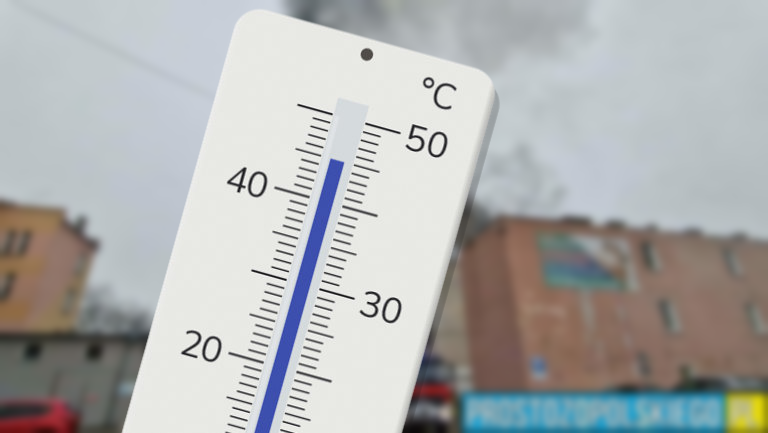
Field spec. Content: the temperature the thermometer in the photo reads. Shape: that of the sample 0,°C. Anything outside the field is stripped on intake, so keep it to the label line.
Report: 45,°C
